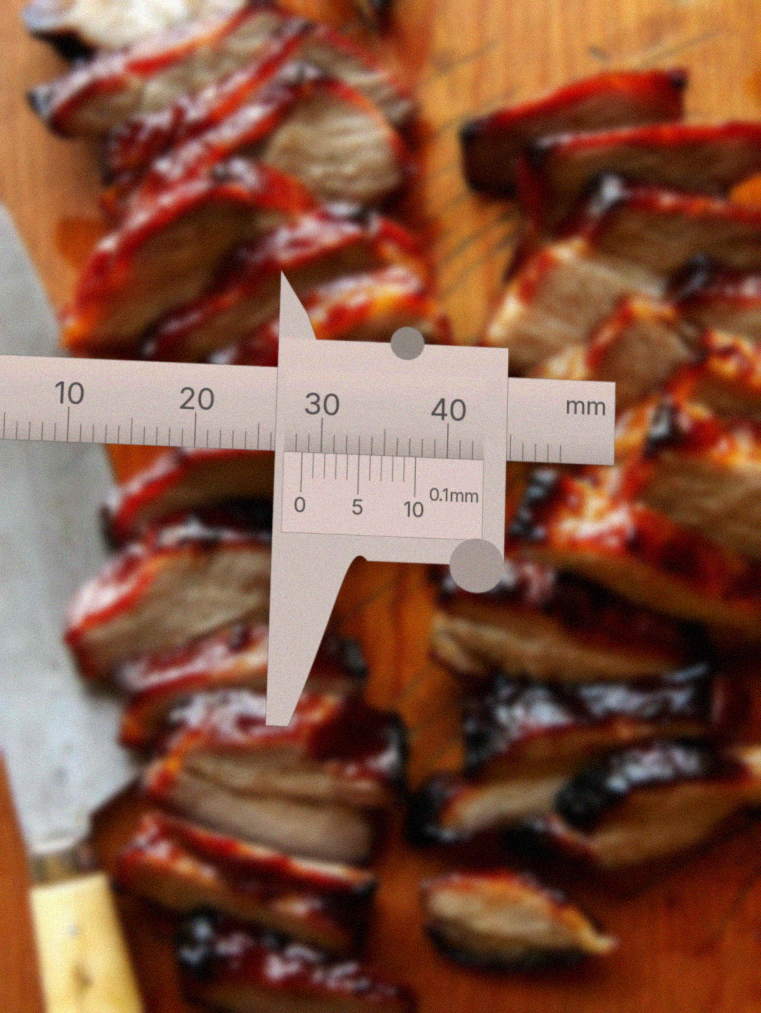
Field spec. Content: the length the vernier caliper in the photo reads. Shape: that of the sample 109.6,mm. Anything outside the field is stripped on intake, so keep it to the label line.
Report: 28.5,mm
